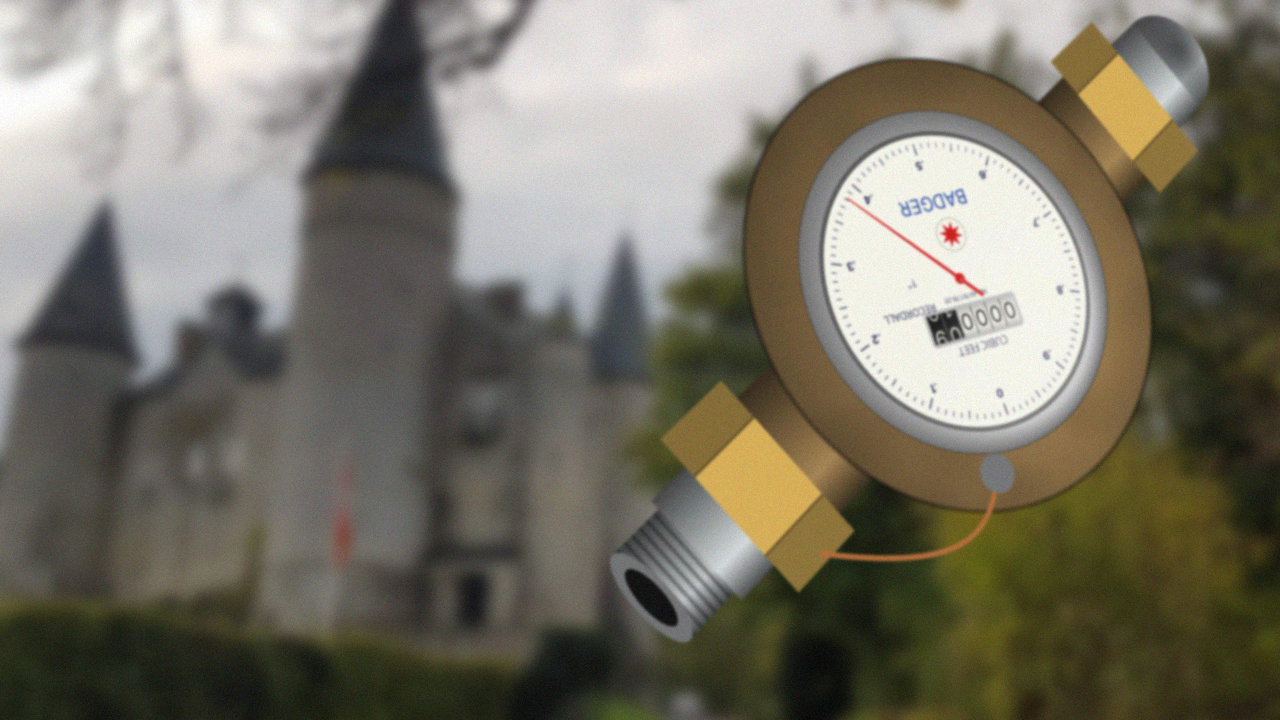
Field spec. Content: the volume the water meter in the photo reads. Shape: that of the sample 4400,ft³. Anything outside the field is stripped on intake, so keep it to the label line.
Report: 9.38,ft³
